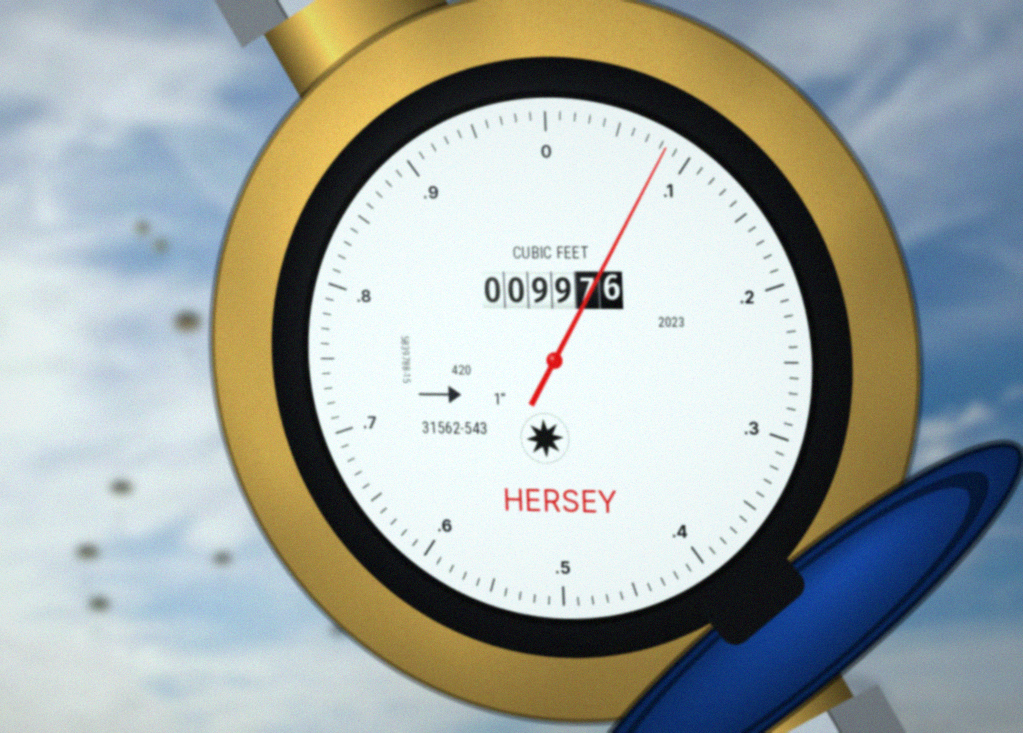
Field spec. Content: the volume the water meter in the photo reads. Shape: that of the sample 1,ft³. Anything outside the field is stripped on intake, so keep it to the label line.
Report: 9976.08,ft³
